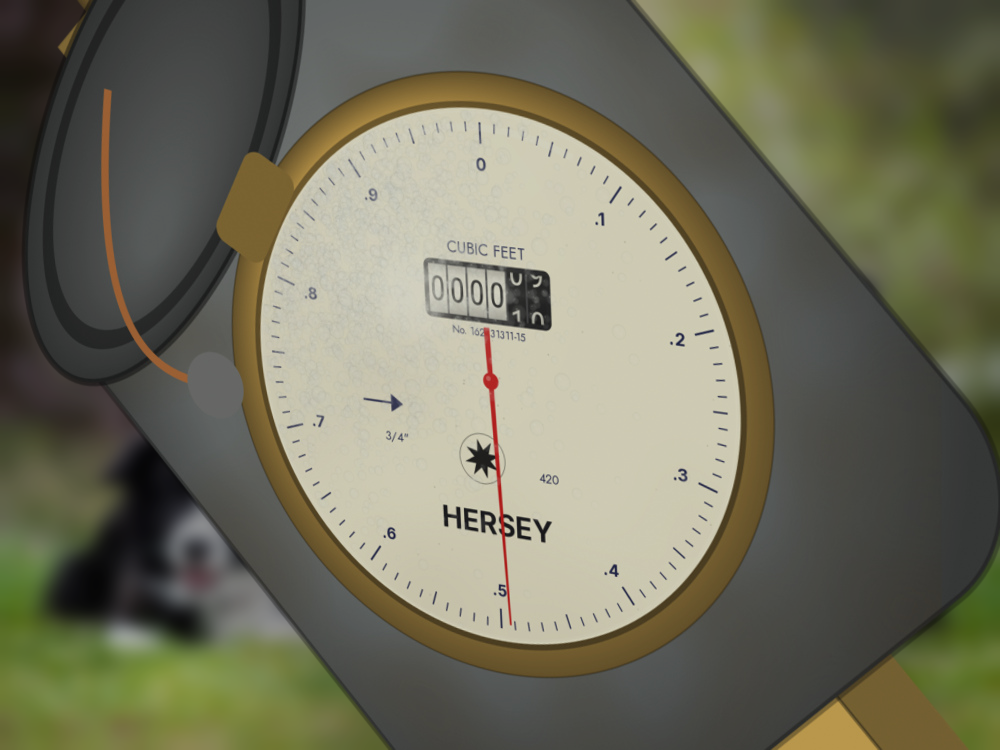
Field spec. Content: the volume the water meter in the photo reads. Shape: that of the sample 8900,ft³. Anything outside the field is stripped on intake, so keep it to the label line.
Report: 9.49,ft³
